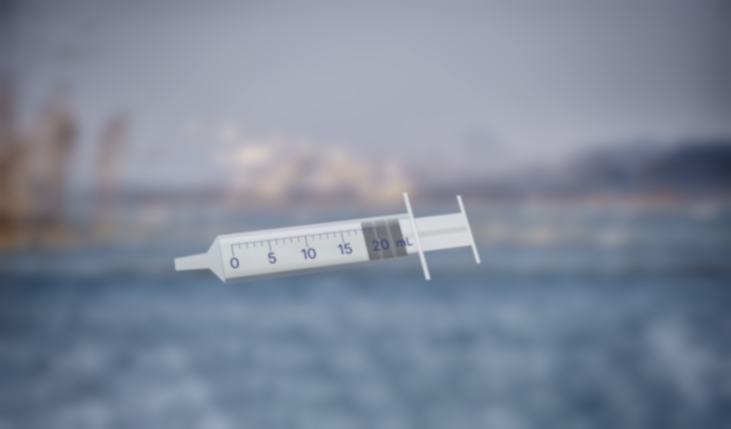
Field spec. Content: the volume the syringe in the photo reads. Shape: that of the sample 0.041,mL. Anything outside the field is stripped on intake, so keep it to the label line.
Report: 18,mL
